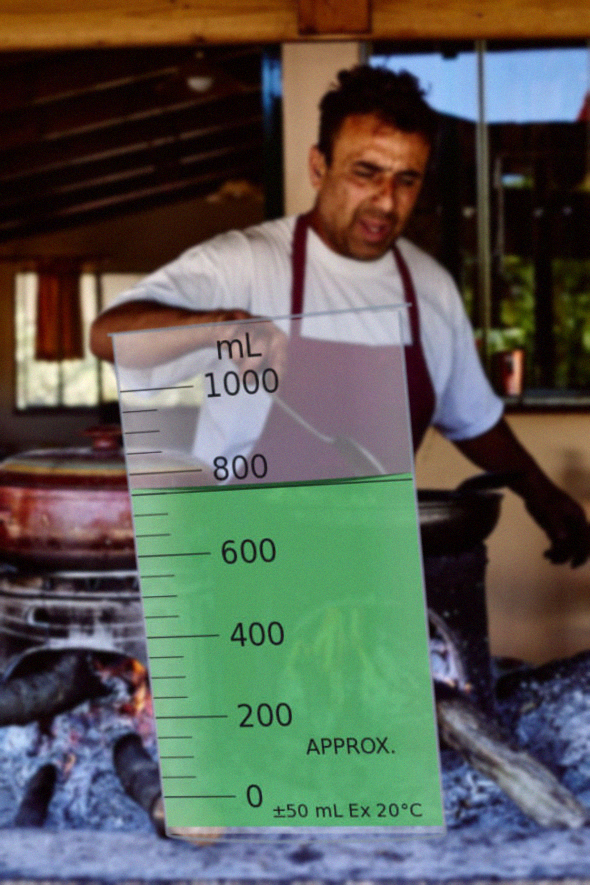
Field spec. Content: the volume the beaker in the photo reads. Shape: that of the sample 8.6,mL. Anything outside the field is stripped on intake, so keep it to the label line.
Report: 750,mL
